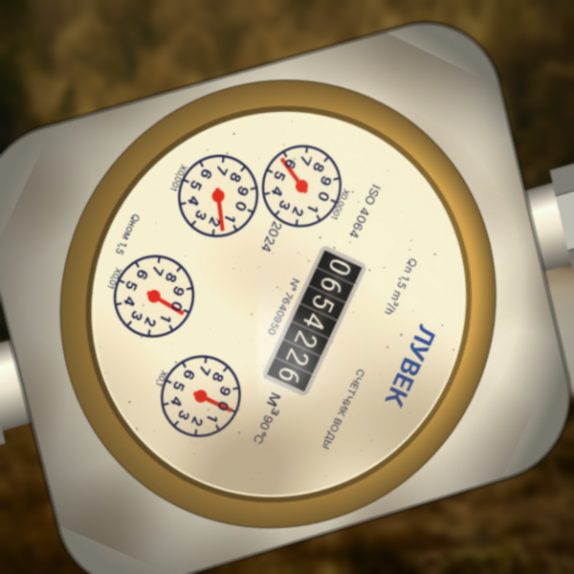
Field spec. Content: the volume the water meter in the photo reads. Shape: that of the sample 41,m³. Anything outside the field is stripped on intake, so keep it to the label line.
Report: 654226.0015,m³
